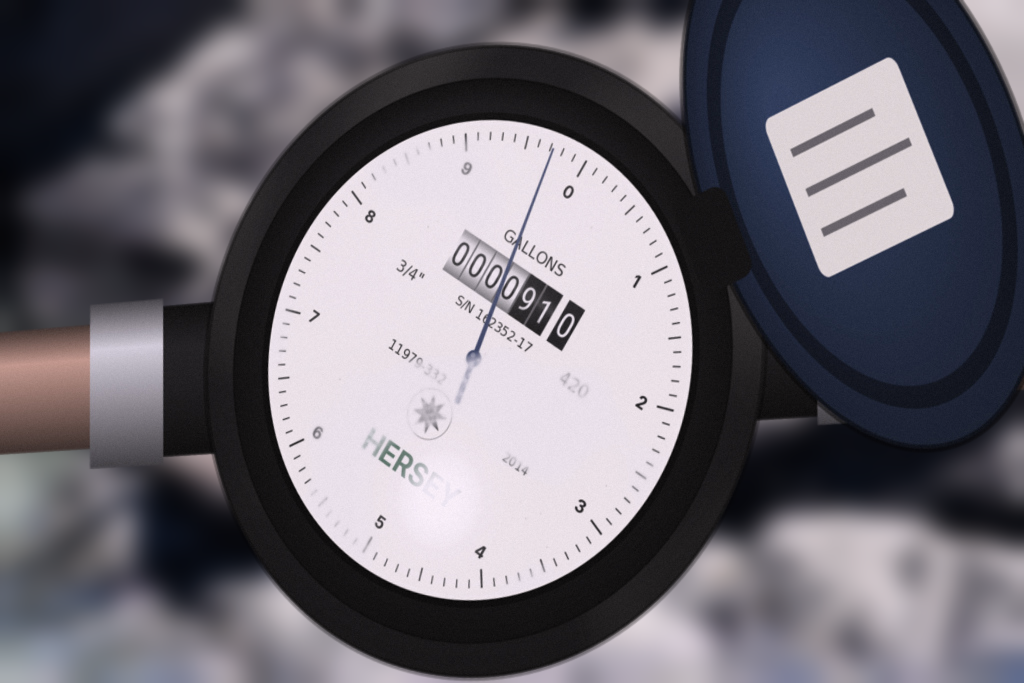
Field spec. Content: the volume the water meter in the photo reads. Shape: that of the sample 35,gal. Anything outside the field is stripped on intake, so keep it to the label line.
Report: 909.7,gal
